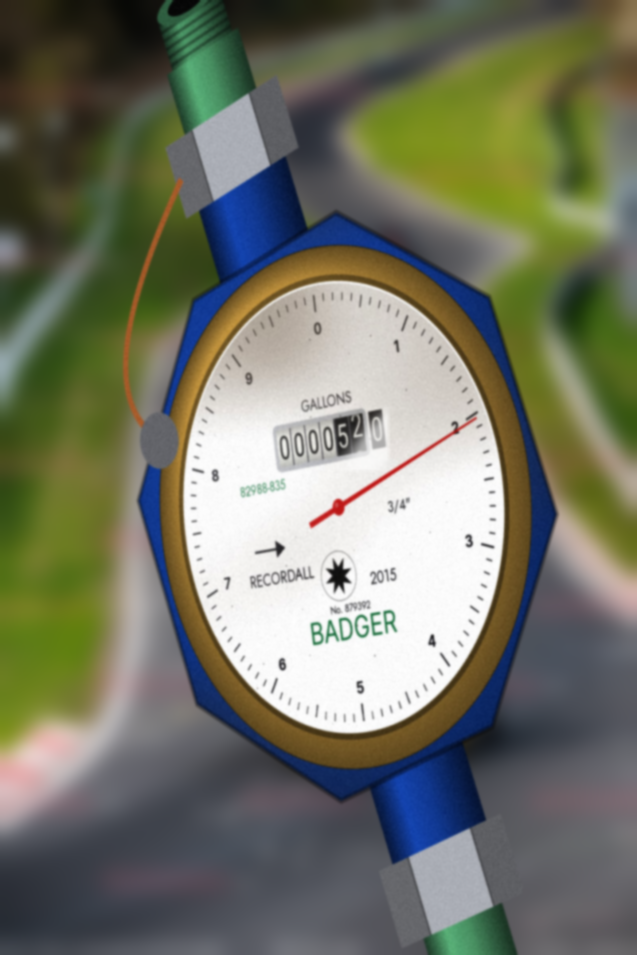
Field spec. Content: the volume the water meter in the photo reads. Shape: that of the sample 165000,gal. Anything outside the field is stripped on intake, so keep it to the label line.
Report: 522.0,gal
